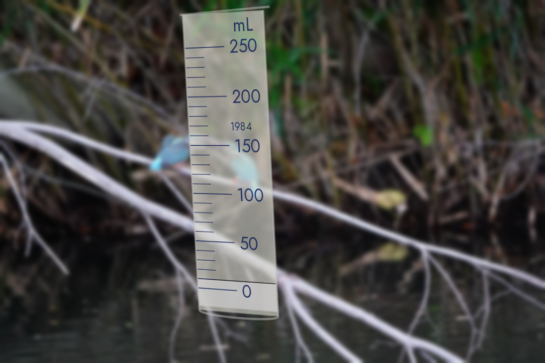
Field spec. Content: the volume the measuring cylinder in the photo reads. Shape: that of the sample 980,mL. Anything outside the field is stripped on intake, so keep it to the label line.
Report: 10,mL
